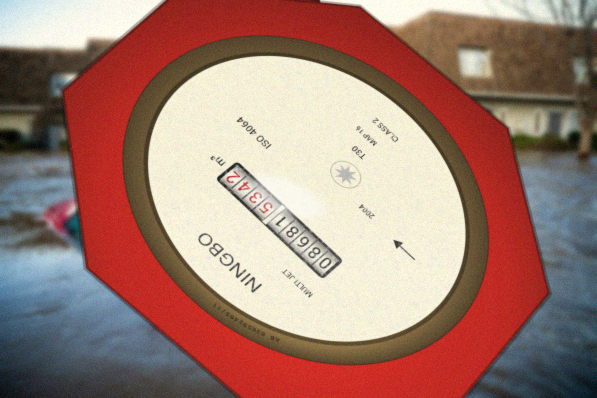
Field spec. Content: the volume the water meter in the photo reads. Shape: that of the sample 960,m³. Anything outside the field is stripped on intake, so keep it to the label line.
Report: 8681.5342,m³
